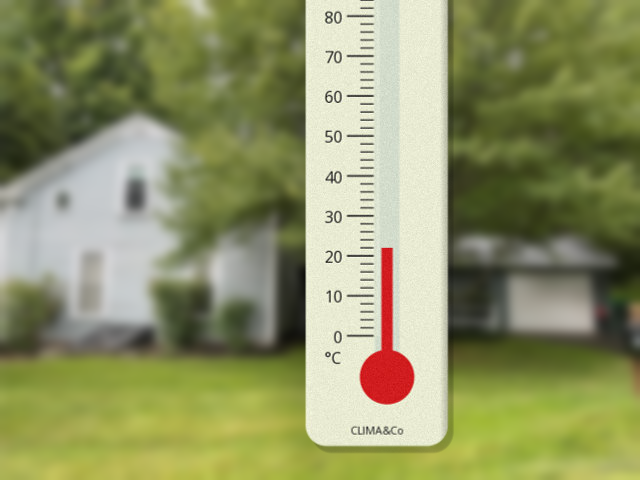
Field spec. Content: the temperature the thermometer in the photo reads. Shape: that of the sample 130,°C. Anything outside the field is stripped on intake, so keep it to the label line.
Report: 22,°C
